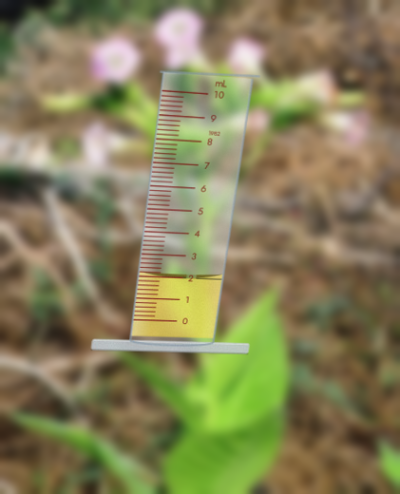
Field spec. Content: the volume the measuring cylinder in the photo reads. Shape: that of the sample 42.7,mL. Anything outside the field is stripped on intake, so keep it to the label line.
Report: 2,mL
